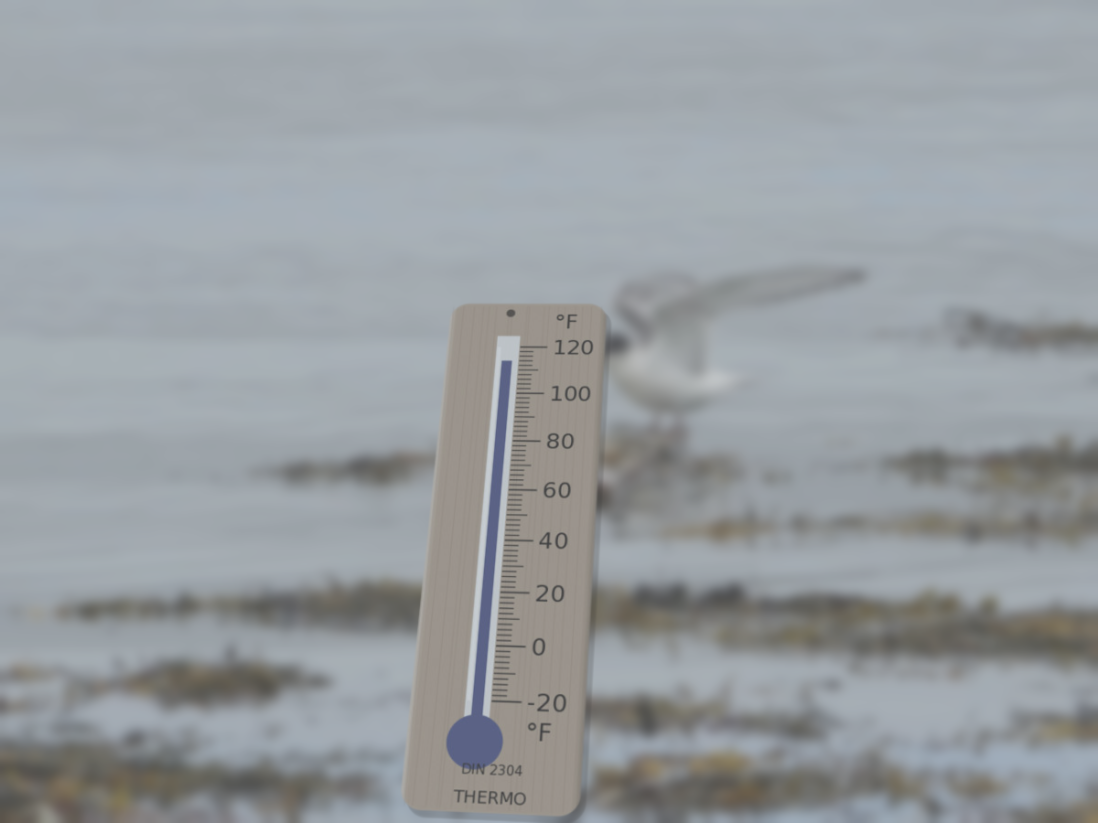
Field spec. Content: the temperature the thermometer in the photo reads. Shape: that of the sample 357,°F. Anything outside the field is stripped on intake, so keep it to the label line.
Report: 114,°F
